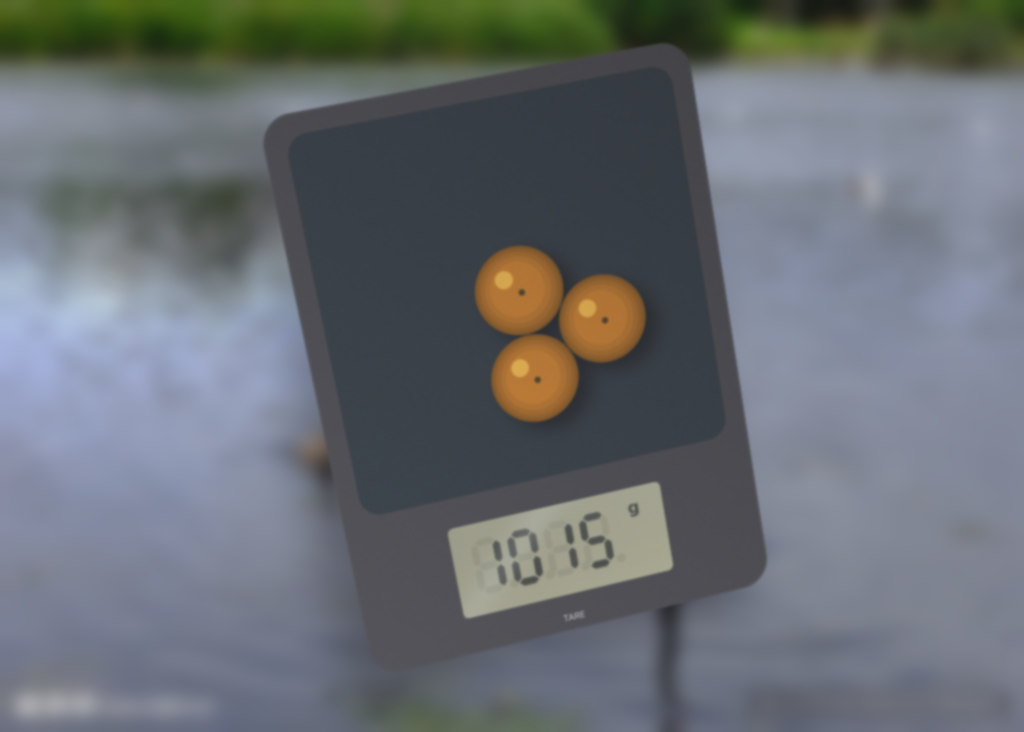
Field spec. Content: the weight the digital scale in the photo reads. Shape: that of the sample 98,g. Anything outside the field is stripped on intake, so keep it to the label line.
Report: 1015,g
